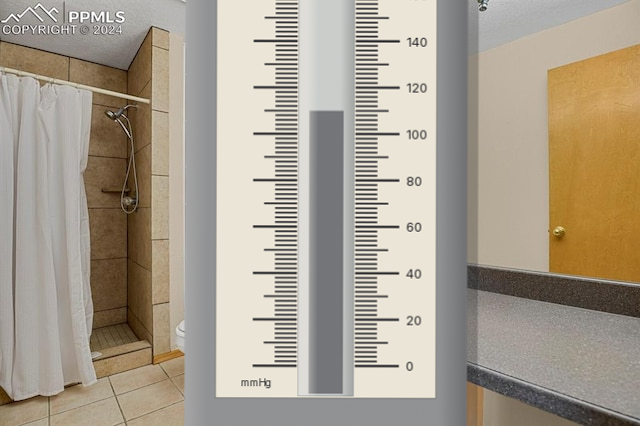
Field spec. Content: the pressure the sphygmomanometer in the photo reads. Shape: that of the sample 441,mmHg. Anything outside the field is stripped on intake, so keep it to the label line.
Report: 110,mmHg
